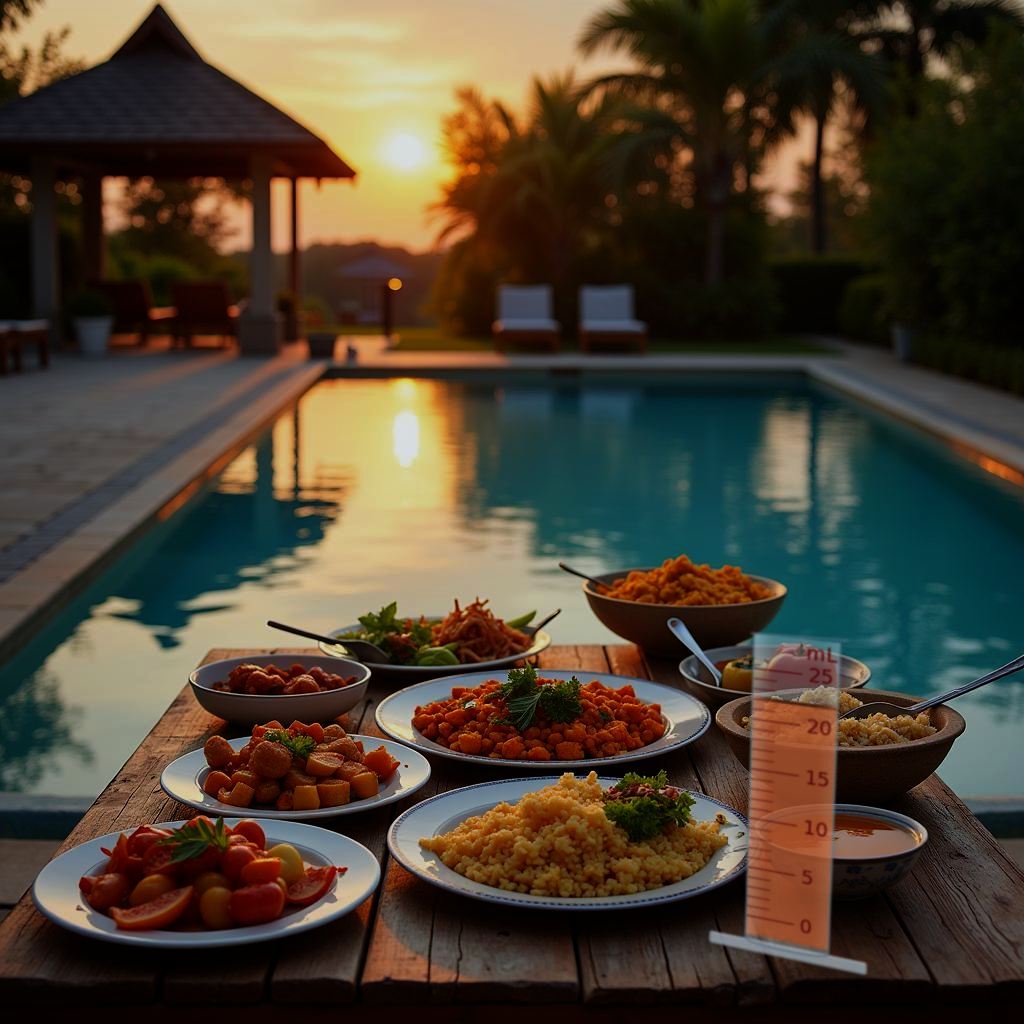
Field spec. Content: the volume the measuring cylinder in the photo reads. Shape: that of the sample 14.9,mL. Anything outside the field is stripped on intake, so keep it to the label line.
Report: 22,mL
